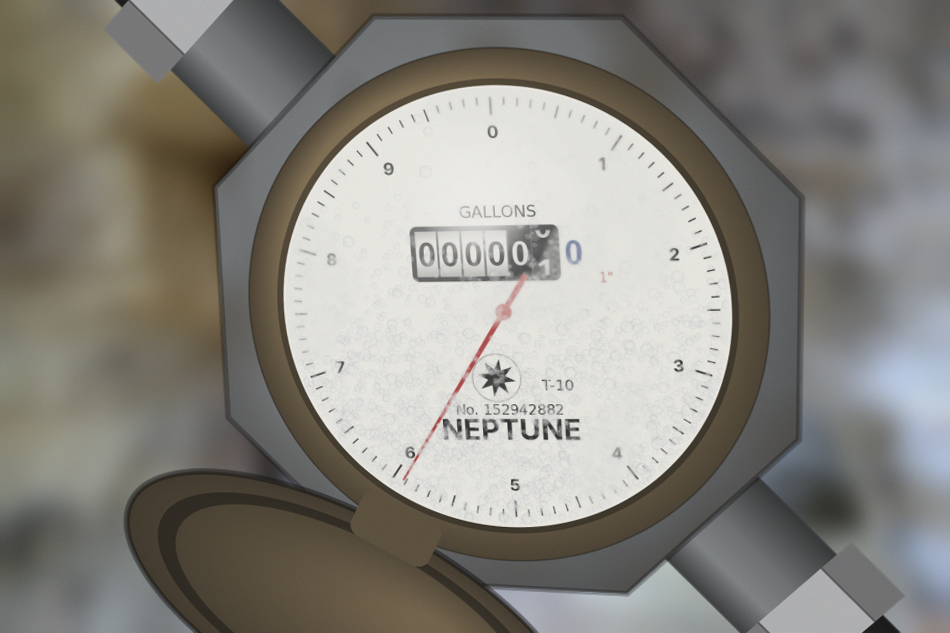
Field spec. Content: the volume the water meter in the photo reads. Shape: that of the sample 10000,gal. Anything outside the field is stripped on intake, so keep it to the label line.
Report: 5.9,gal
